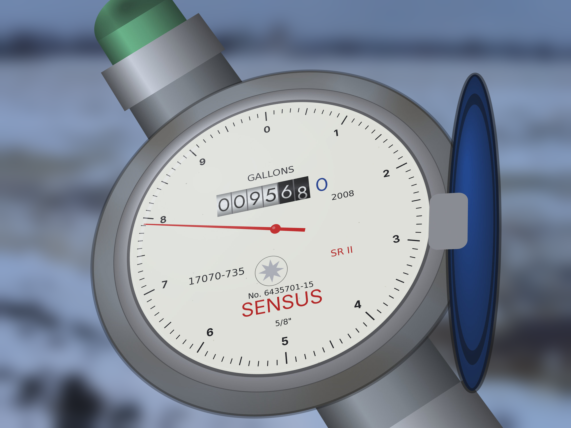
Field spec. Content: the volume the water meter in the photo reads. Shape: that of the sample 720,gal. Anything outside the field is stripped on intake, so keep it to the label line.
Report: 95677.9,gal
